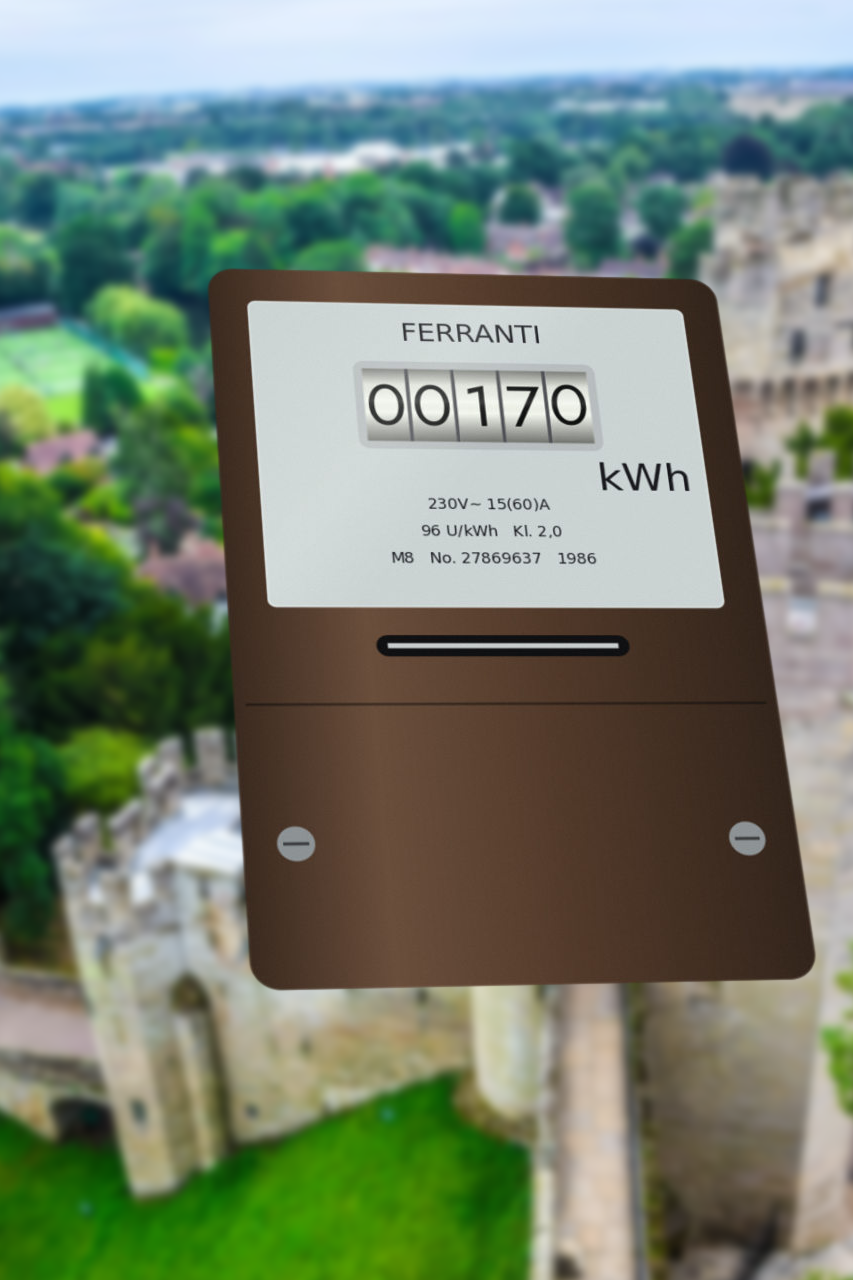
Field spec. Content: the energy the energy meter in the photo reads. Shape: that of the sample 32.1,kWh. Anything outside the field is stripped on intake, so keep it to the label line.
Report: 170,kWh
